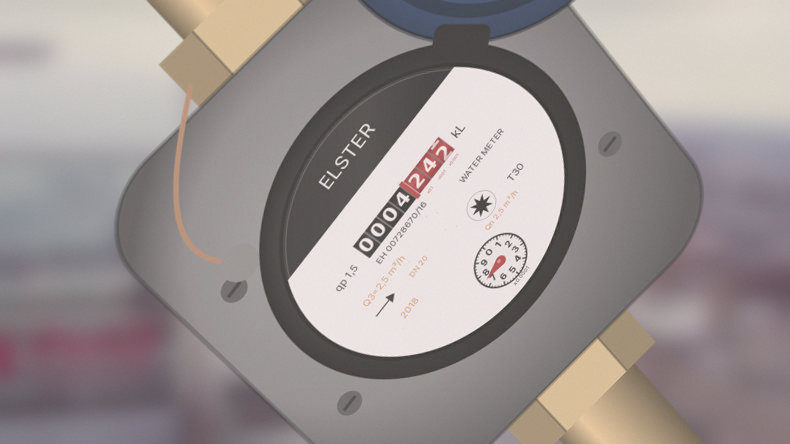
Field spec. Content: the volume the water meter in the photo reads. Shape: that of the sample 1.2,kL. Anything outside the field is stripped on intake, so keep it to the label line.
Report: 4.2417,kL
